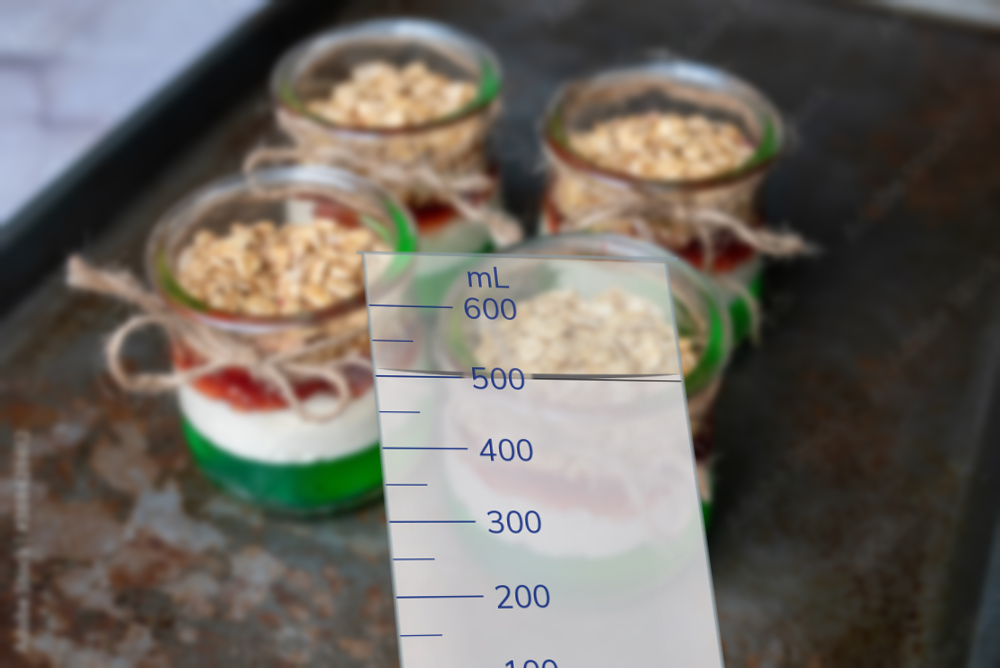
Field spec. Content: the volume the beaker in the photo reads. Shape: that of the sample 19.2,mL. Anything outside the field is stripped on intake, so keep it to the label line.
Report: 500,mL
